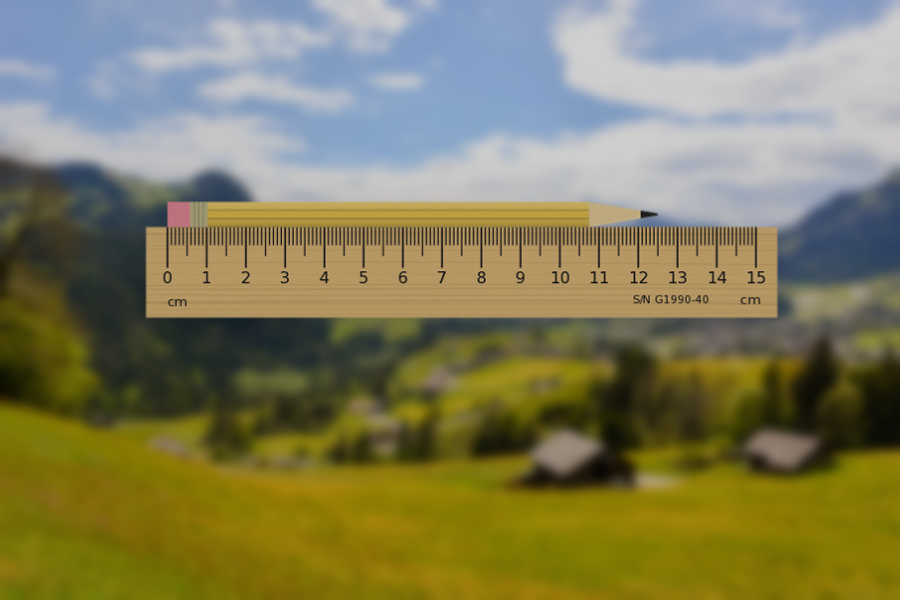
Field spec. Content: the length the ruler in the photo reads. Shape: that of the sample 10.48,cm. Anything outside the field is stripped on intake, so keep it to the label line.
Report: 12.5,cm
